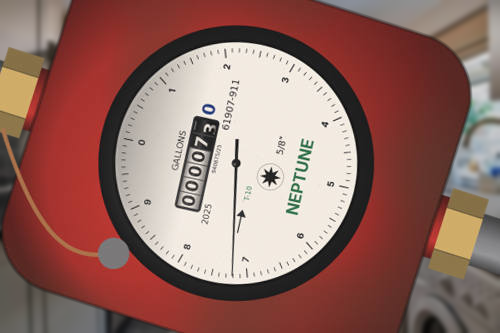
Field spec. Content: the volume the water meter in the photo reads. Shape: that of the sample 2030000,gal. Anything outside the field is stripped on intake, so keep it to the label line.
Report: 727.2,gal
